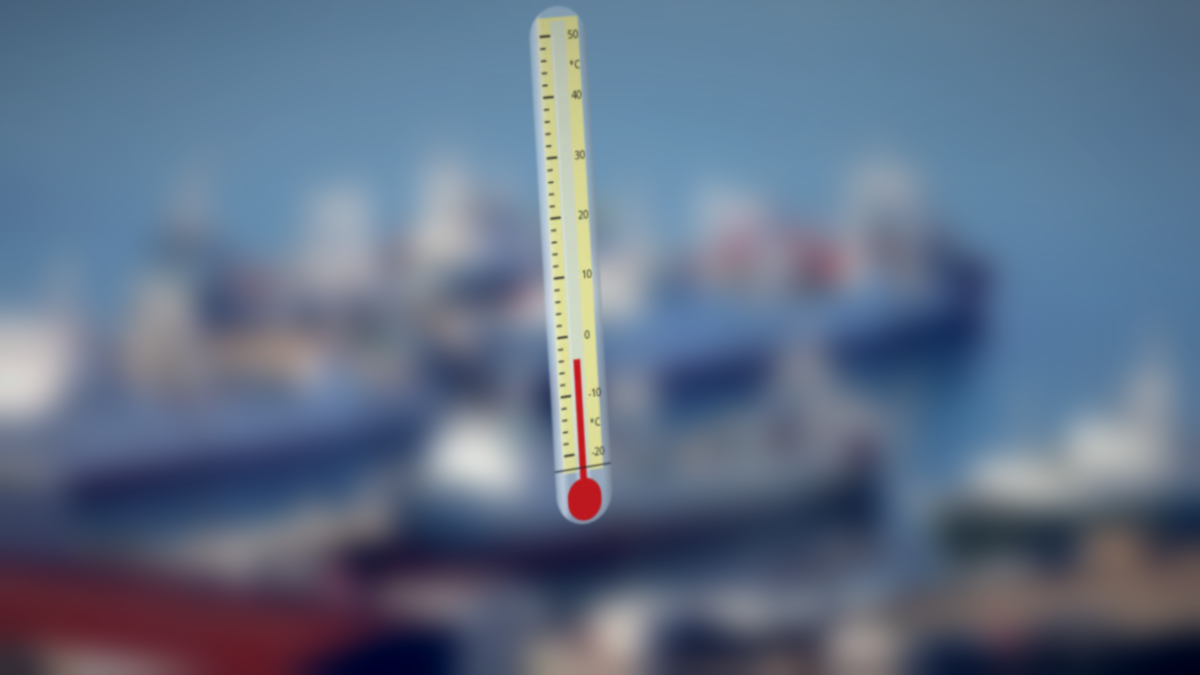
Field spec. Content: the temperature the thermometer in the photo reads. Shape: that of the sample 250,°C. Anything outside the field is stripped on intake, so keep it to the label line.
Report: -4,°C
